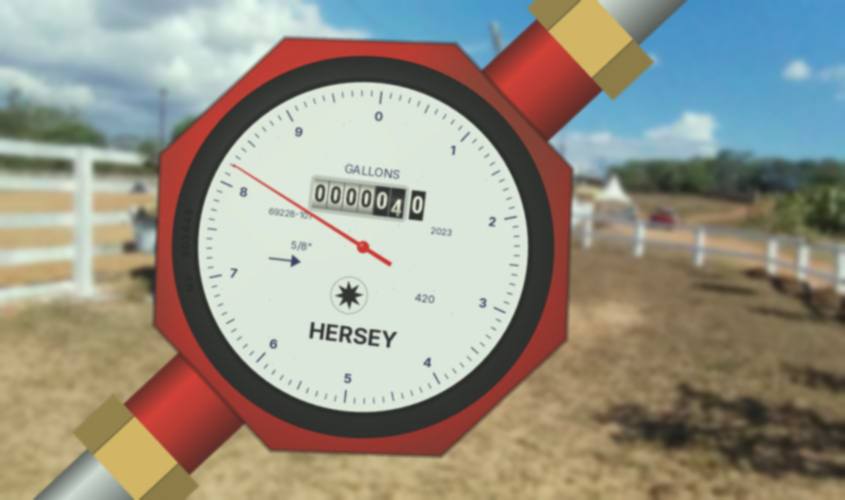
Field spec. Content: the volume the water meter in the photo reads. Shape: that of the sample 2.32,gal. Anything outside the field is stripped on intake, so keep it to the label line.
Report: 38.2,gal
